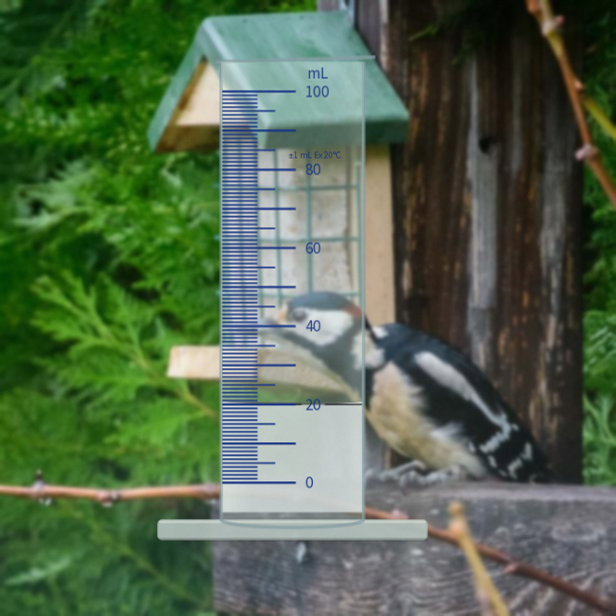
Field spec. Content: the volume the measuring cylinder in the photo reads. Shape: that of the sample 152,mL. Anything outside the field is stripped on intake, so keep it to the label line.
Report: 20,mL
